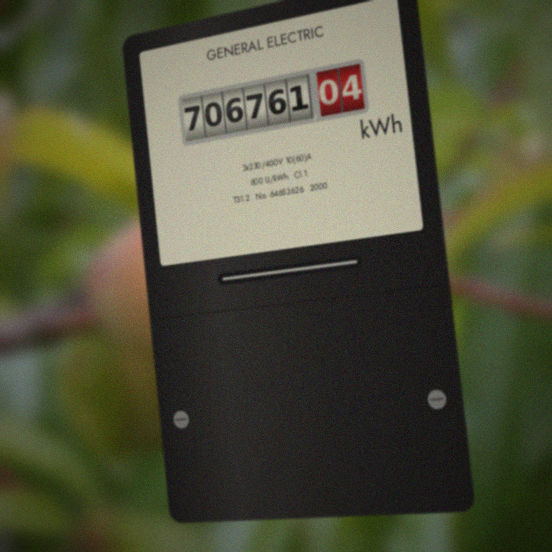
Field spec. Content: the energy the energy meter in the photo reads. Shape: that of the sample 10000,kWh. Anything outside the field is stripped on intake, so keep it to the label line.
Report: 706761.04,kWh
